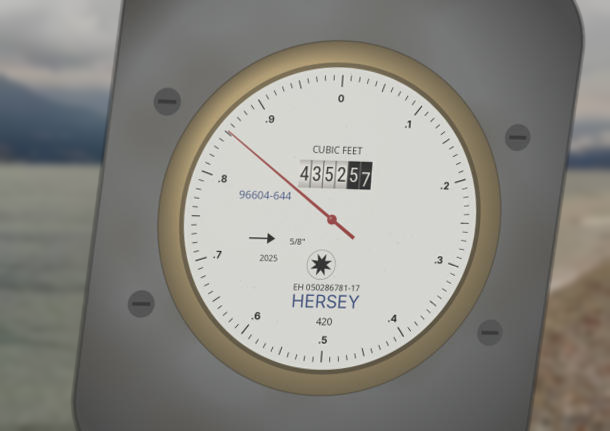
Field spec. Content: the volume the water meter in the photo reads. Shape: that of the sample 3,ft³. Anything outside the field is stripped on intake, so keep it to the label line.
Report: 435256.85,ft³
